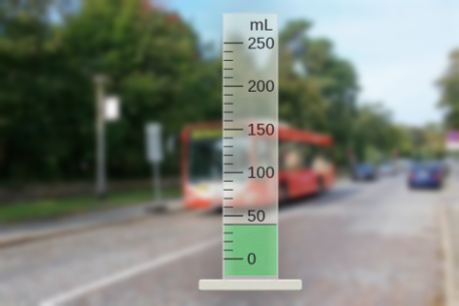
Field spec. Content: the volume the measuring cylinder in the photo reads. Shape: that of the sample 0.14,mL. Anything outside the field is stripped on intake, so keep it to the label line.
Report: 40,mL
